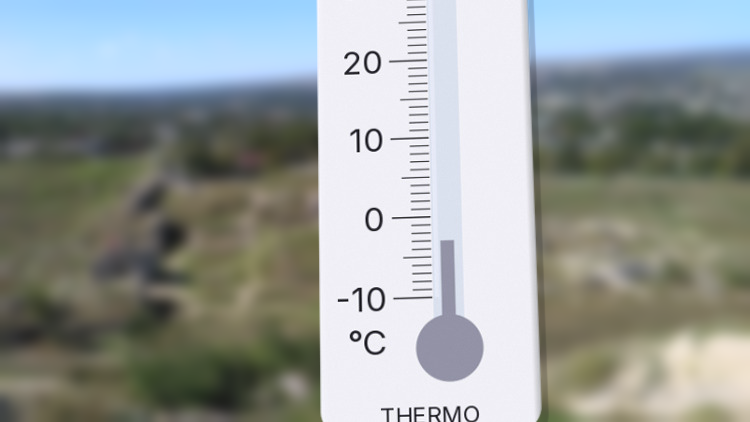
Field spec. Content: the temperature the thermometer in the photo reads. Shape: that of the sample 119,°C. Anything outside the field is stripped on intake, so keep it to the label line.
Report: -3,°C
